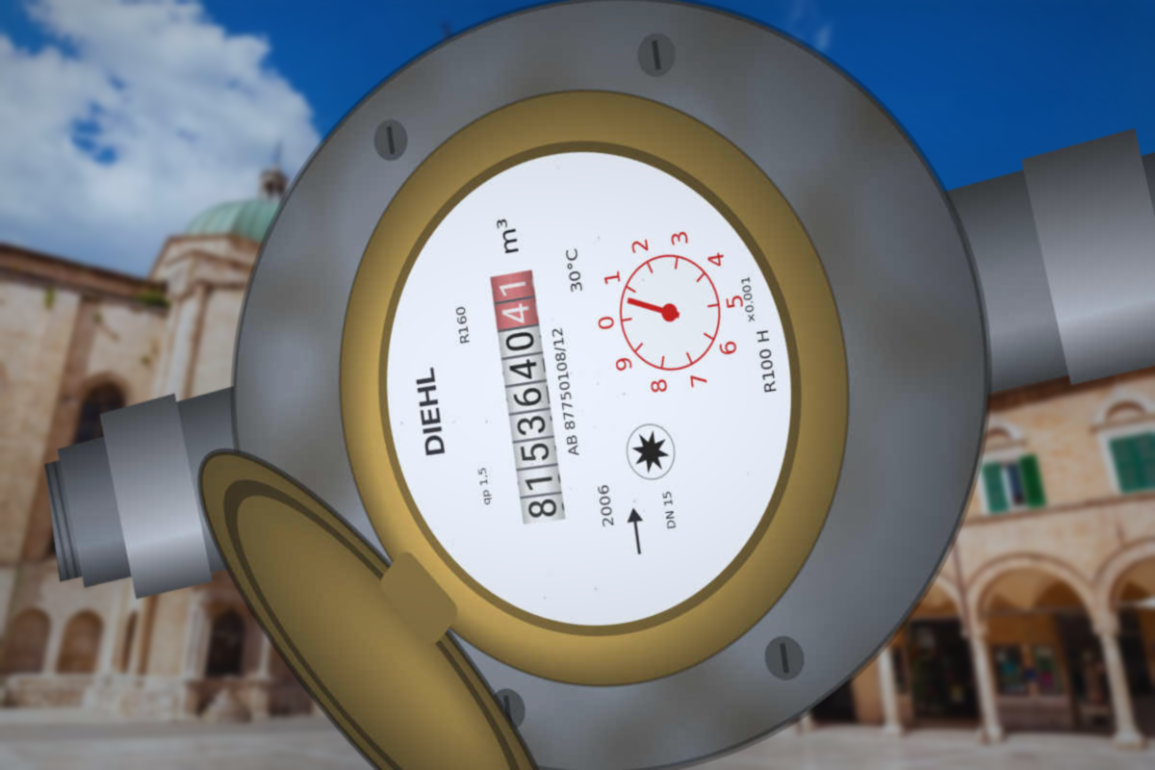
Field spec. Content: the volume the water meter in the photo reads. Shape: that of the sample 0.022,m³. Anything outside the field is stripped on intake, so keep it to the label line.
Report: 8153640.410,m³
